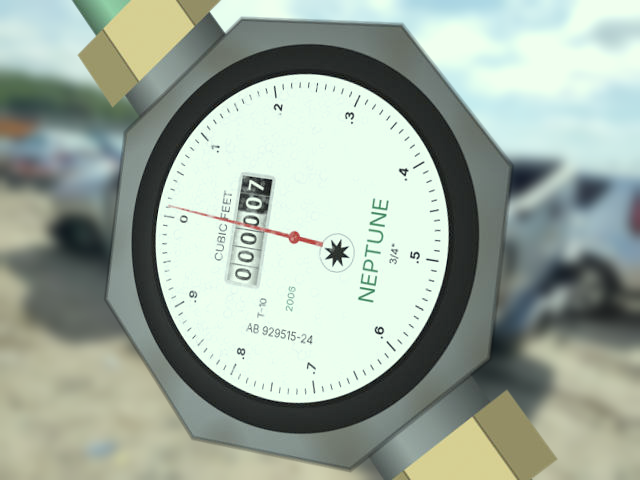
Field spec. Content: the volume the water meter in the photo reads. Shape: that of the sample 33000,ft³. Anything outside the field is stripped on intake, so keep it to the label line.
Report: 7.01,ft³
